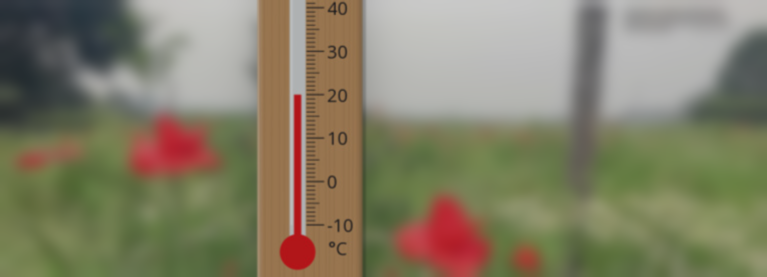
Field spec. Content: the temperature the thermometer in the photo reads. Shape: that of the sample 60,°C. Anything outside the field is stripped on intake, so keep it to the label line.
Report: 20,°C
